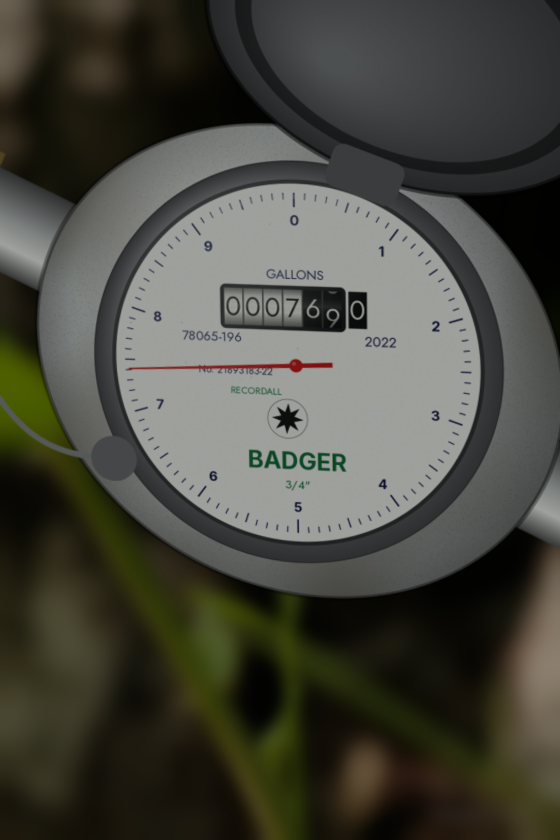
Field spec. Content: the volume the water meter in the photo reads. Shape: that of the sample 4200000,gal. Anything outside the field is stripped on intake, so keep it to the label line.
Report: 7687.4,gal
